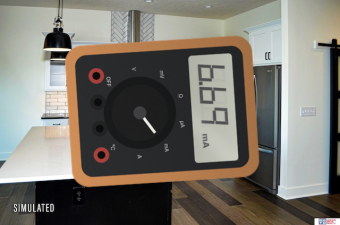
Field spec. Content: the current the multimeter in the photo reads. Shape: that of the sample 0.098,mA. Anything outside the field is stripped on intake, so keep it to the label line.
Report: 6.69,mA
